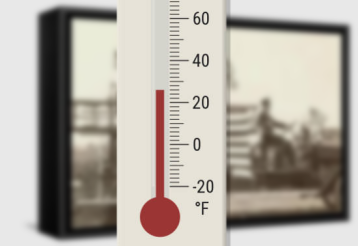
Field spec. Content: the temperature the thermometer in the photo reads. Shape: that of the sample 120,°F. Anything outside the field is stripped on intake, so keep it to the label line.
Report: 26,°F
